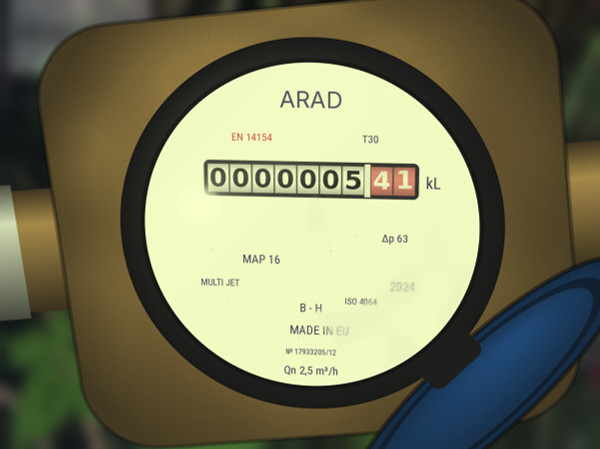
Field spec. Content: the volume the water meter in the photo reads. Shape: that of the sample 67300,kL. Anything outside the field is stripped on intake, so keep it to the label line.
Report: 5.41,kL
